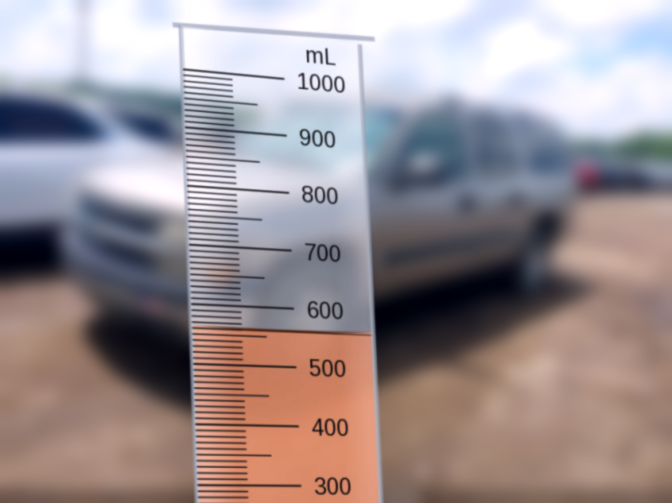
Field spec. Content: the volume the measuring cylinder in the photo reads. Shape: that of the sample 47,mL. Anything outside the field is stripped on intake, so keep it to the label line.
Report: 560,mL
